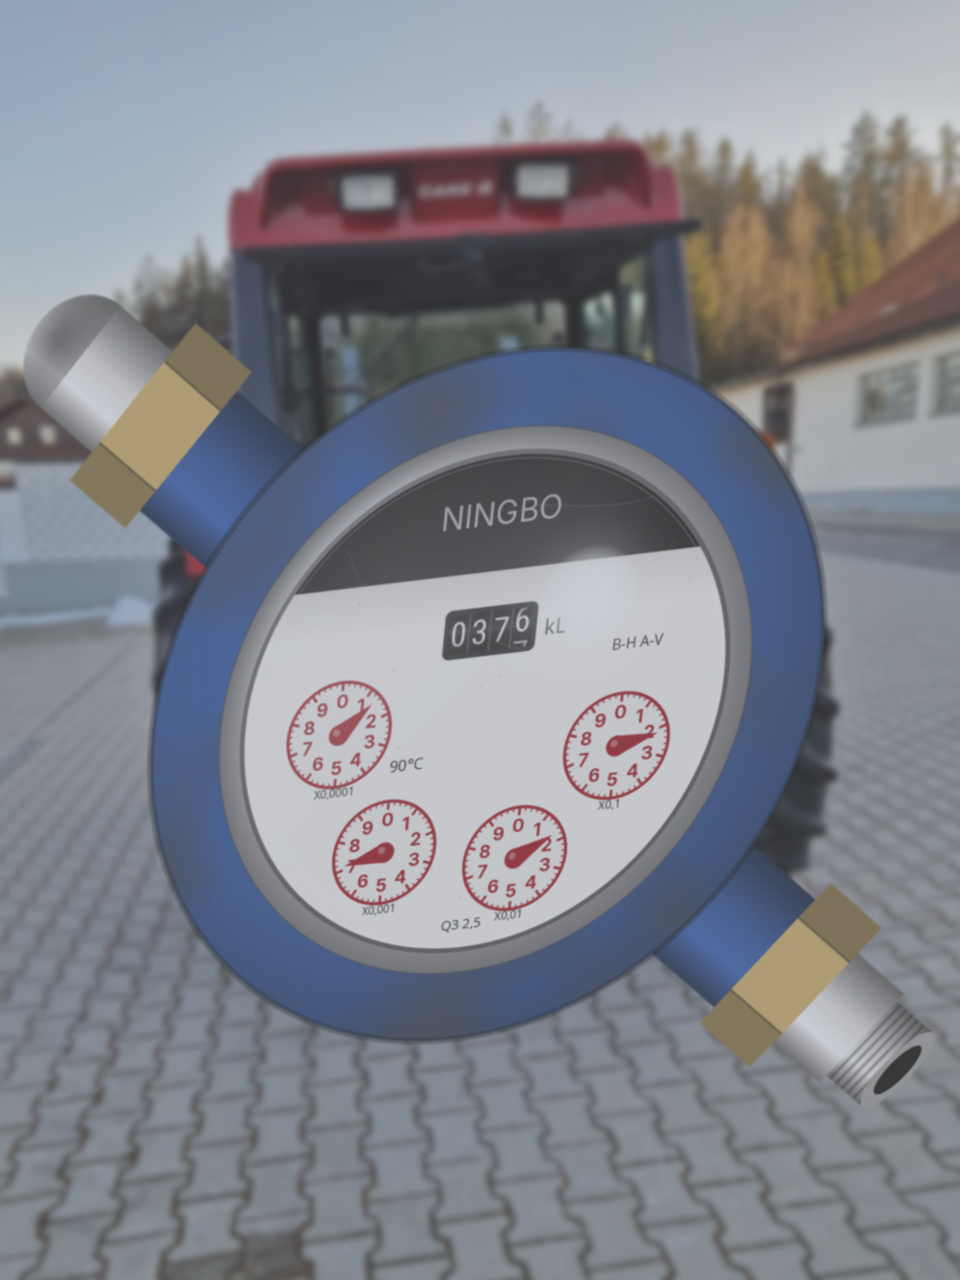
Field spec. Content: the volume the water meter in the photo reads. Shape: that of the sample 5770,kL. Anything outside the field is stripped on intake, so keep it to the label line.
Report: 376.2171,kL
